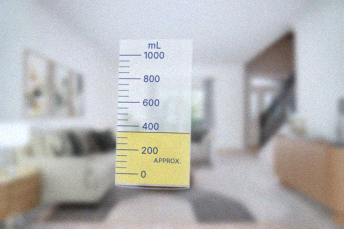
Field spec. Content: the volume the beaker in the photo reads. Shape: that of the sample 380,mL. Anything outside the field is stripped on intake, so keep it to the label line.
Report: 350,mL
